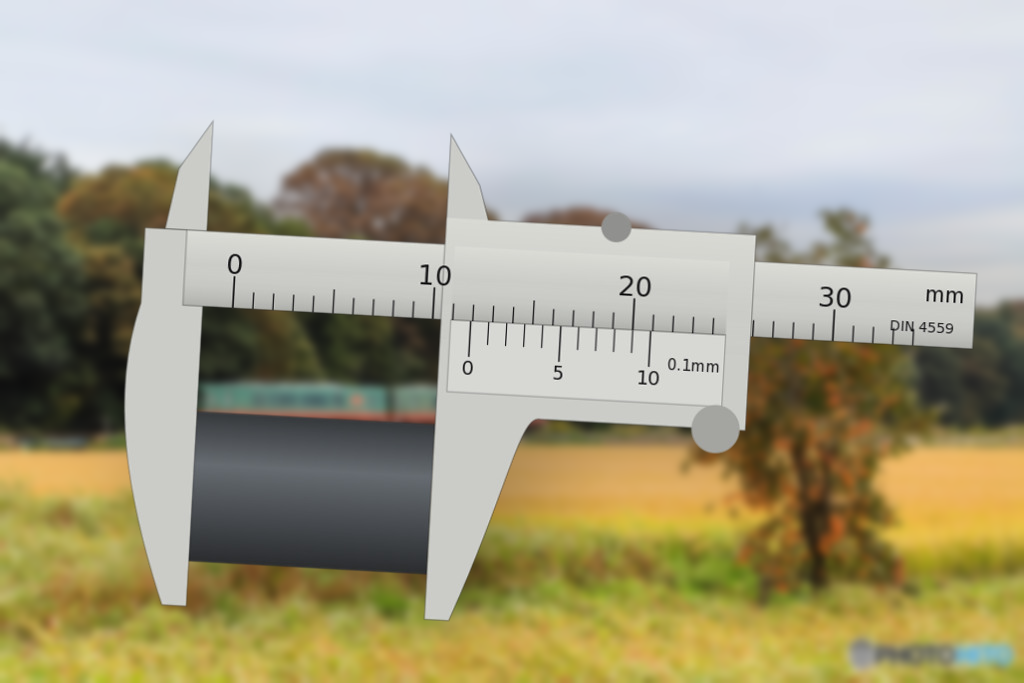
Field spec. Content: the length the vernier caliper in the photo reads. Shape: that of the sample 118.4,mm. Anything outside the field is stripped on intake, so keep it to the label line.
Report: 11.9,mm
